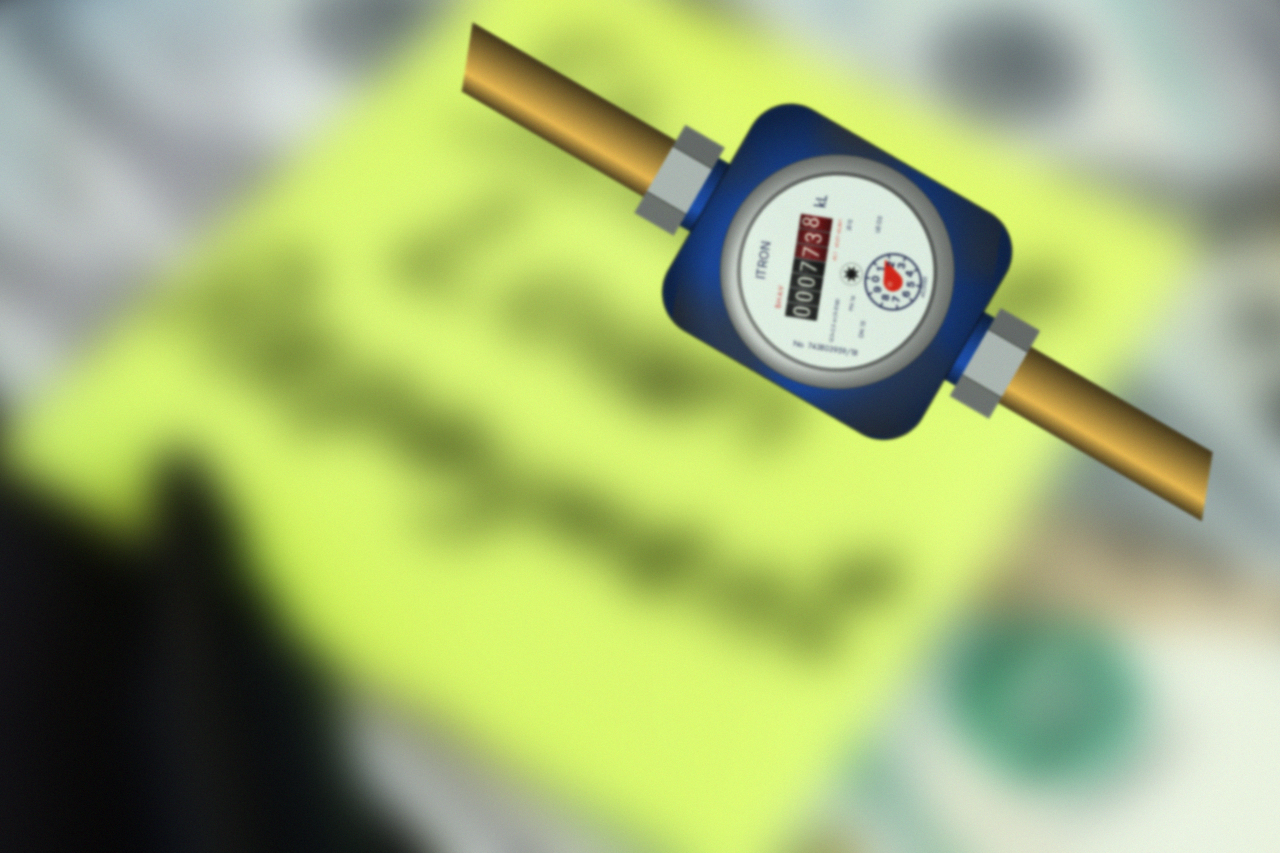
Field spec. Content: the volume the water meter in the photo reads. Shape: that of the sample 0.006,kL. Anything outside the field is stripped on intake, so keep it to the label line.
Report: 7.7381,kL
